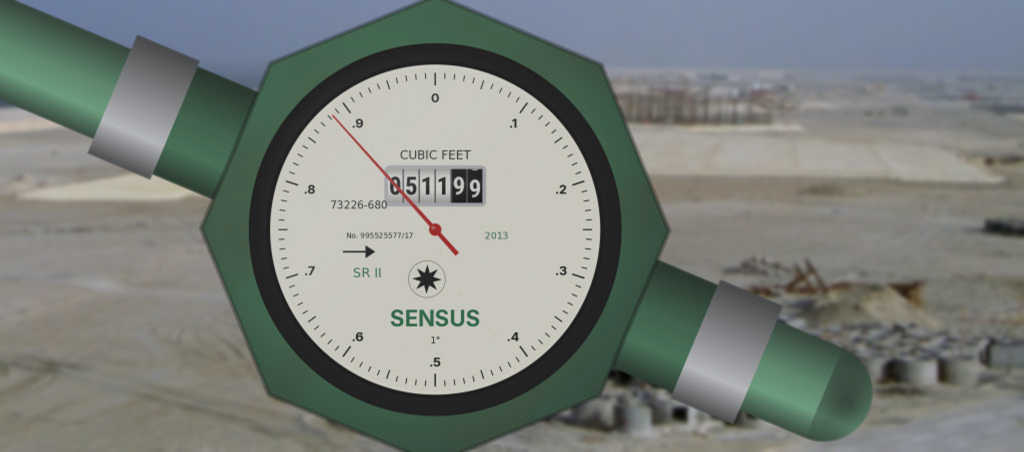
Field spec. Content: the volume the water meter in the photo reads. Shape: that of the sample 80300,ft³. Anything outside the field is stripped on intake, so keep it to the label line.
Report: 51198.88,ft³
